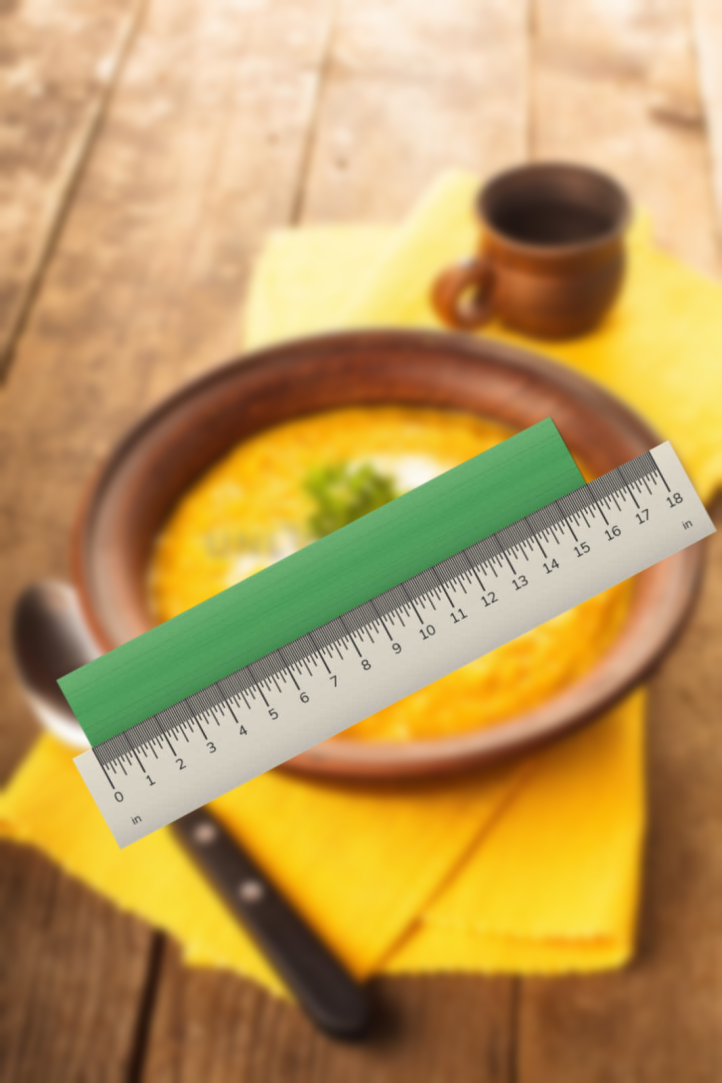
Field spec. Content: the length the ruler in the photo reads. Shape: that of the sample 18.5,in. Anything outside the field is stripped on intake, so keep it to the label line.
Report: 16,in
